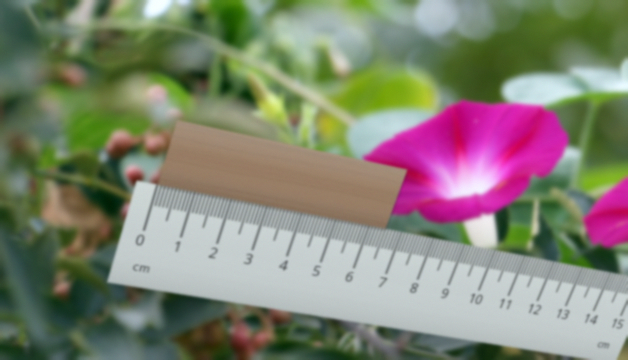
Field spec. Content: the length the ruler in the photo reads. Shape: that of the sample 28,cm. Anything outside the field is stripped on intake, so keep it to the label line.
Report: 6.5,cm
